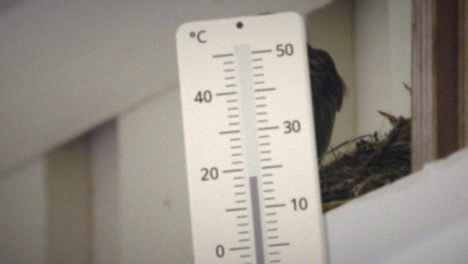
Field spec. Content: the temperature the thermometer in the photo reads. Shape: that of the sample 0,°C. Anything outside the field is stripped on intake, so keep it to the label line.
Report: 18,°C
